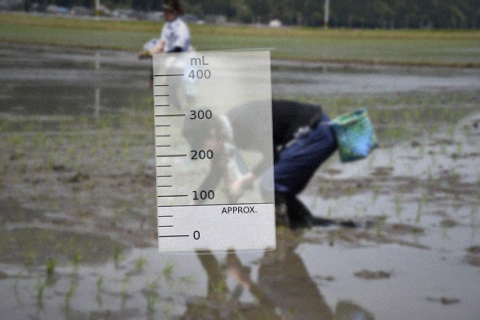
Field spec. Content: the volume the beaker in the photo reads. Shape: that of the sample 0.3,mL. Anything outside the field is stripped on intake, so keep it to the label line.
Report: 75,mL
